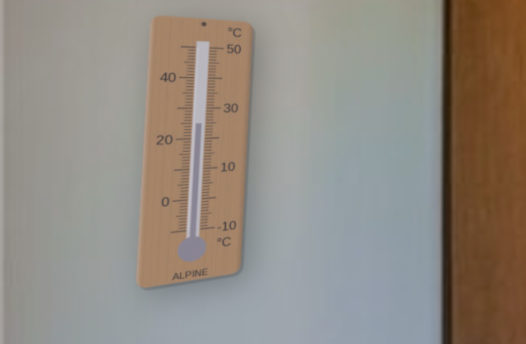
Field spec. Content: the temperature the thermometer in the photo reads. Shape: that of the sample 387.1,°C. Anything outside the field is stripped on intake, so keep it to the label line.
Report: 25,°C
